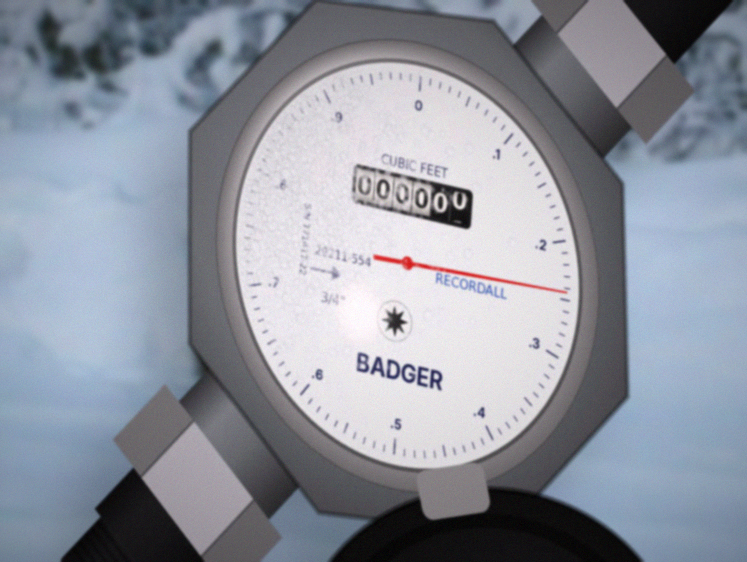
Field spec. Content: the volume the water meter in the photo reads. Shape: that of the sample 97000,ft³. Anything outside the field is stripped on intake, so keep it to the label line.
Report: 0.24,ft³
